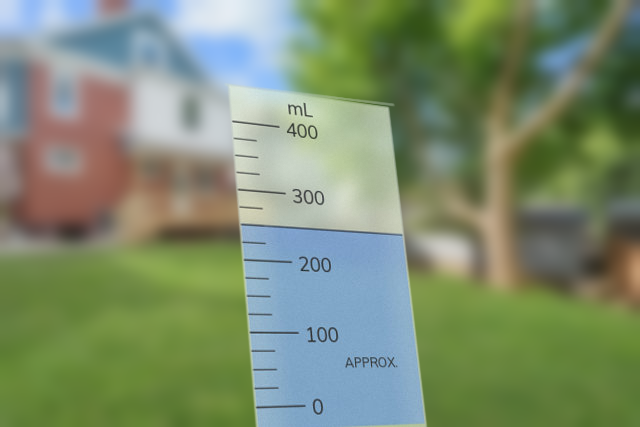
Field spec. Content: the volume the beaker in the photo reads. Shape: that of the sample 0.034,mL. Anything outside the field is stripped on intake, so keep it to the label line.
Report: 250,mL
